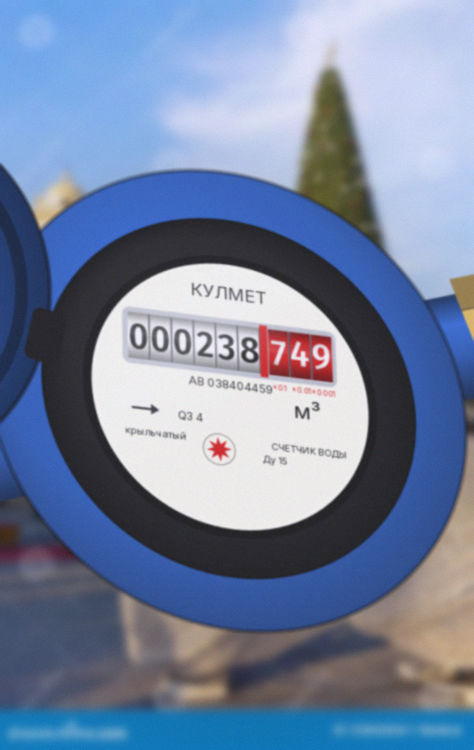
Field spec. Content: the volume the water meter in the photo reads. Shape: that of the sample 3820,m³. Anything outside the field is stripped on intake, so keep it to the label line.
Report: 238.749,m³
